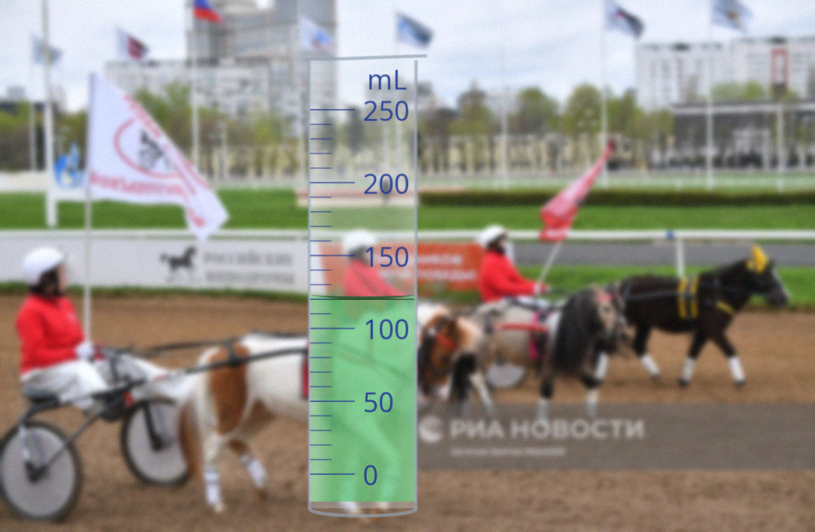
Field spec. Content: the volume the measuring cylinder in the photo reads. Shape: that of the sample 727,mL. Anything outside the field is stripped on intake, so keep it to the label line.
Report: 120,mL
